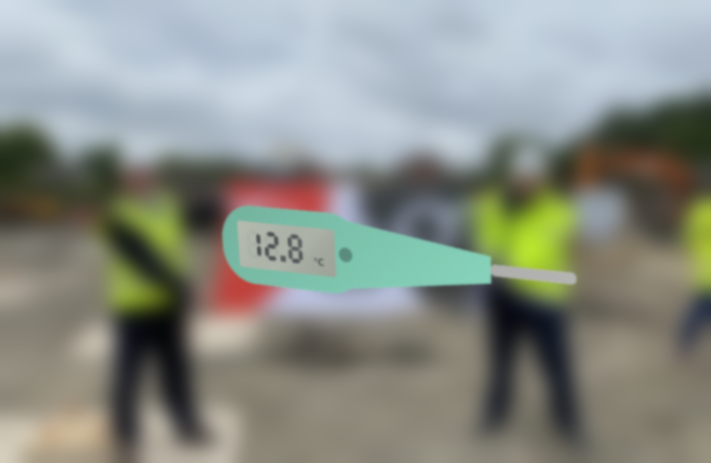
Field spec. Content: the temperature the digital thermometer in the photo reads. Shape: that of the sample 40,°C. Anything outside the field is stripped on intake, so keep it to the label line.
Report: 12.8,°C
